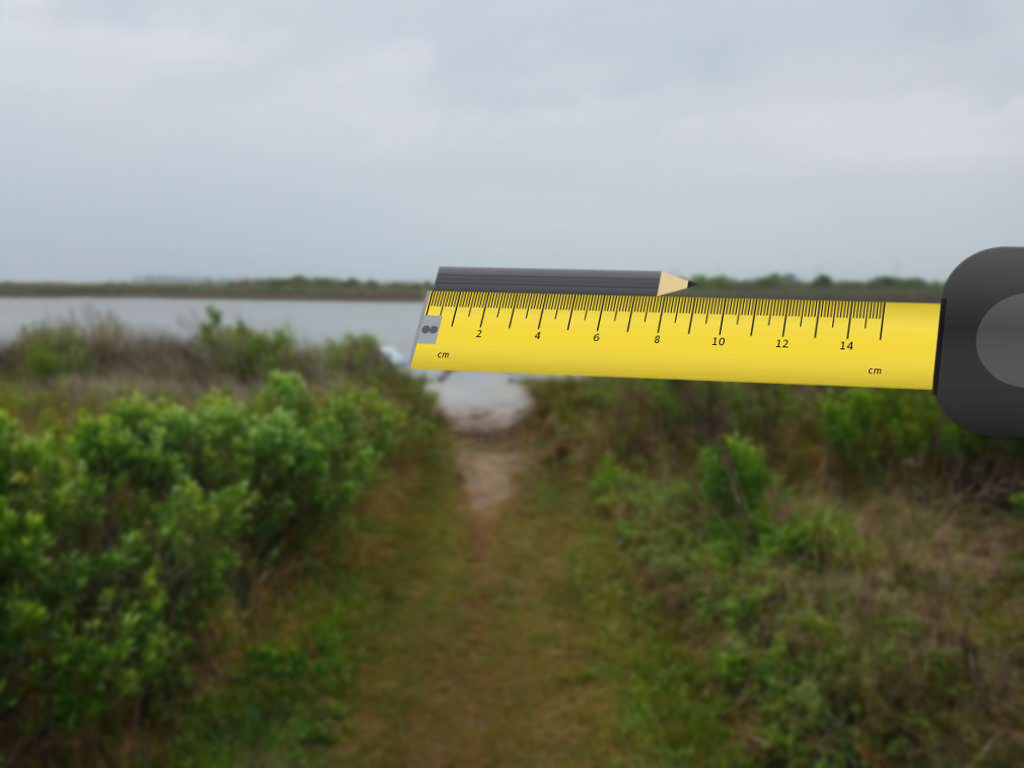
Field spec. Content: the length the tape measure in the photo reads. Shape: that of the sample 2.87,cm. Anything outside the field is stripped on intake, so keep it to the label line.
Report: 9,cm
